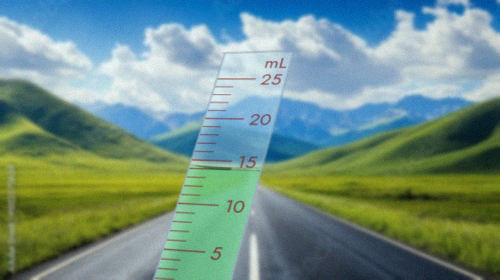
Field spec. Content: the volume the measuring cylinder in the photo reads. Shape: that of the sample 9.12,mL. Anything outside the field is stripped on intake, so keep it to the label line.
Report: 14,mL
